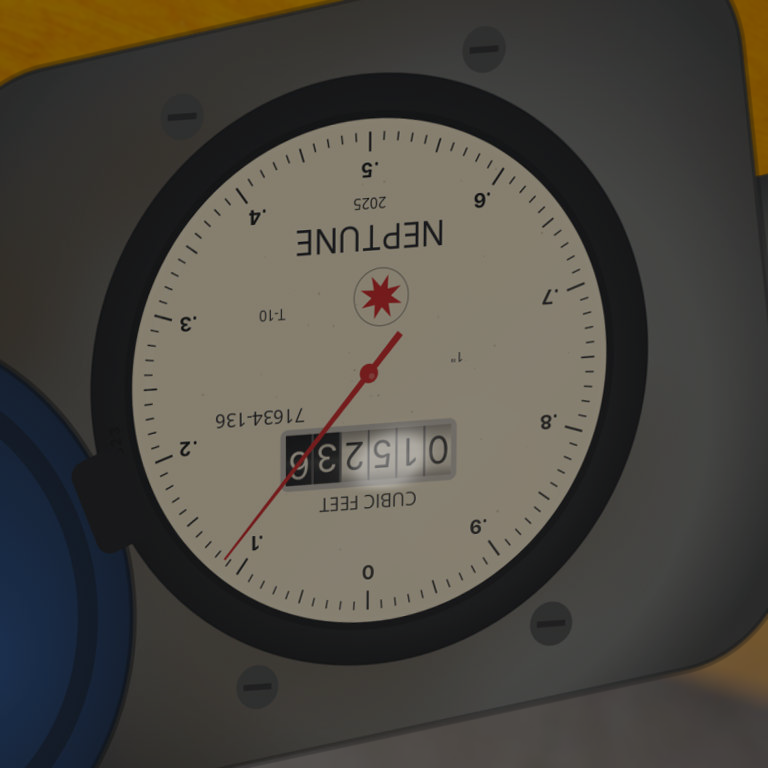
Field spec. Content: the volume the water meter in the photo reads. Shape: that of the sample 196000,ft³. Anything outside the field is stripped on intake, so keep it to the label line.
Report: 15236.11,ft³
